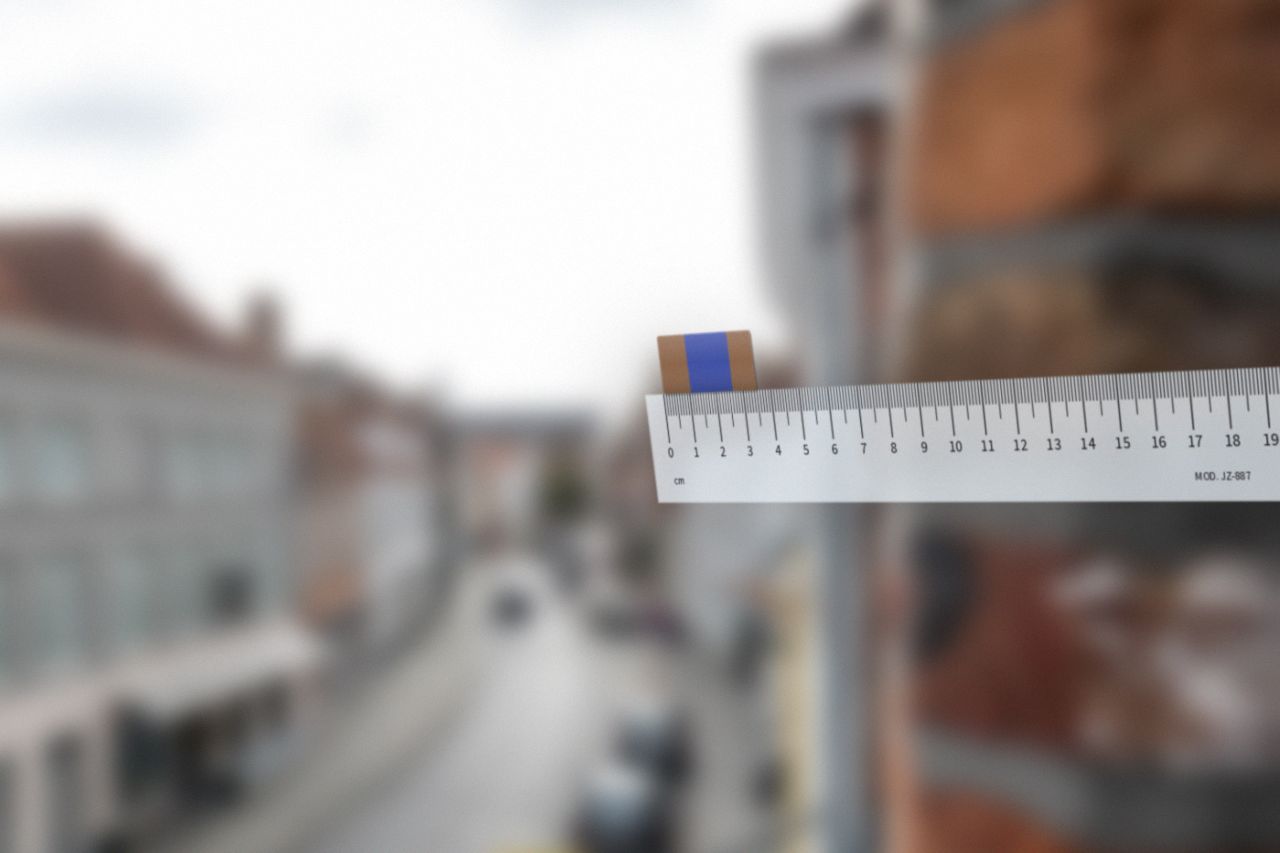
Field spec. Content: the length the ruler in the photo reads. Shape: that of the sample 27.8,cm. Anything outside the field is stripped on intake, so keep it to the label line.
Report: 3.5,cm
